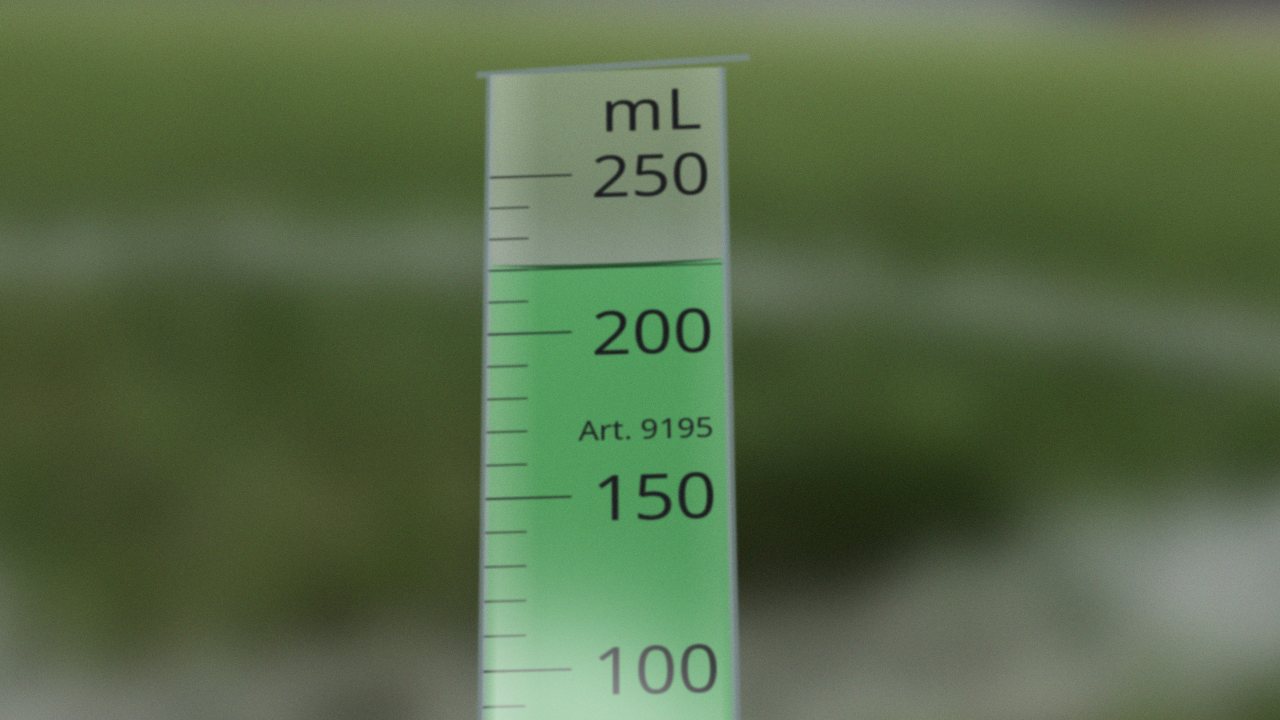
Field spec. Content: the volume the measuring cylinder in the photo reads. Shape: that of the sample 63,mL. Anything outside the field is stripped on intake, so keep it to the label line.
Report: 220,mL
